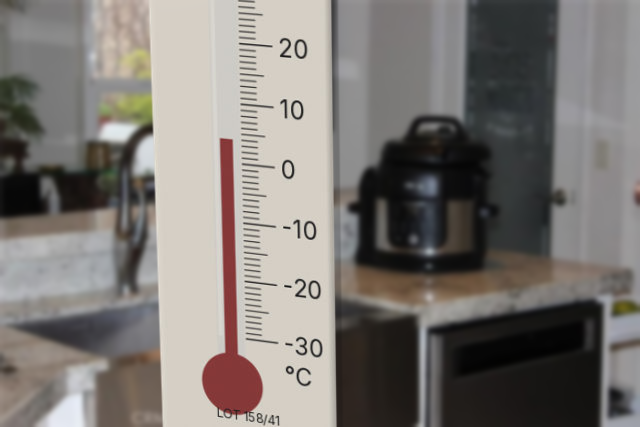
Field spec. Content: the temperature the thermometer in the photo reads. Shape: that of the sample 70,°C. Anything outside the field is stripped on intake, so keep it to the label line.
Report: 4,°C
